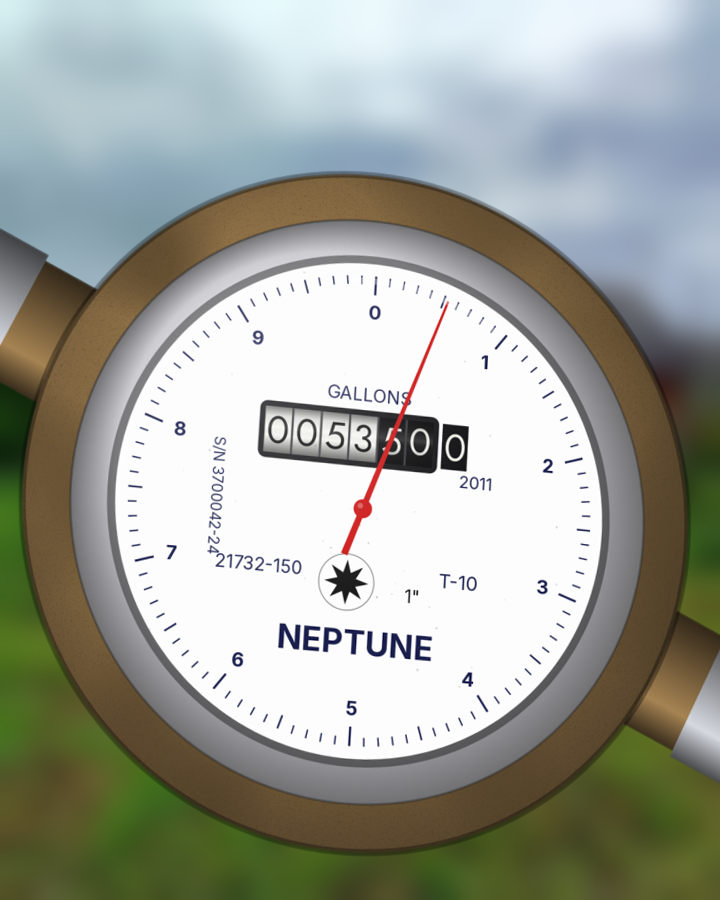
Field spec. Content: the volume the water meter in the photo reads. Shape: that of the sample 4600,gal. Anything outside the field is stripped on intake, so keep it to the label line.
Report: 53500.5,gal
